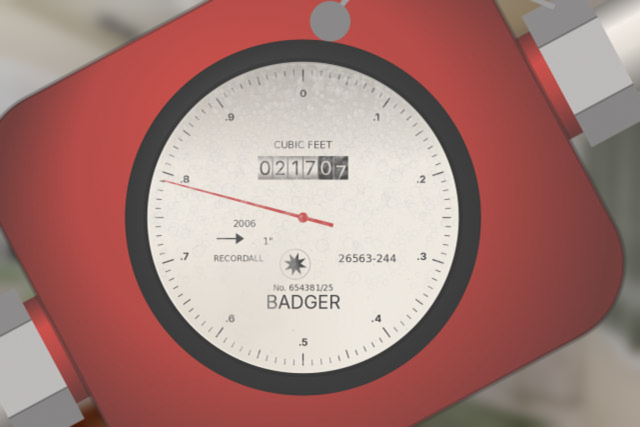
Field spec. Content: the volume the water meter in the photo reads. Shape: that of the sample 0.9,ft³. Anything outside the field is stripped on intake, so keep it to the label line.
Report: 21706.79,ft³
